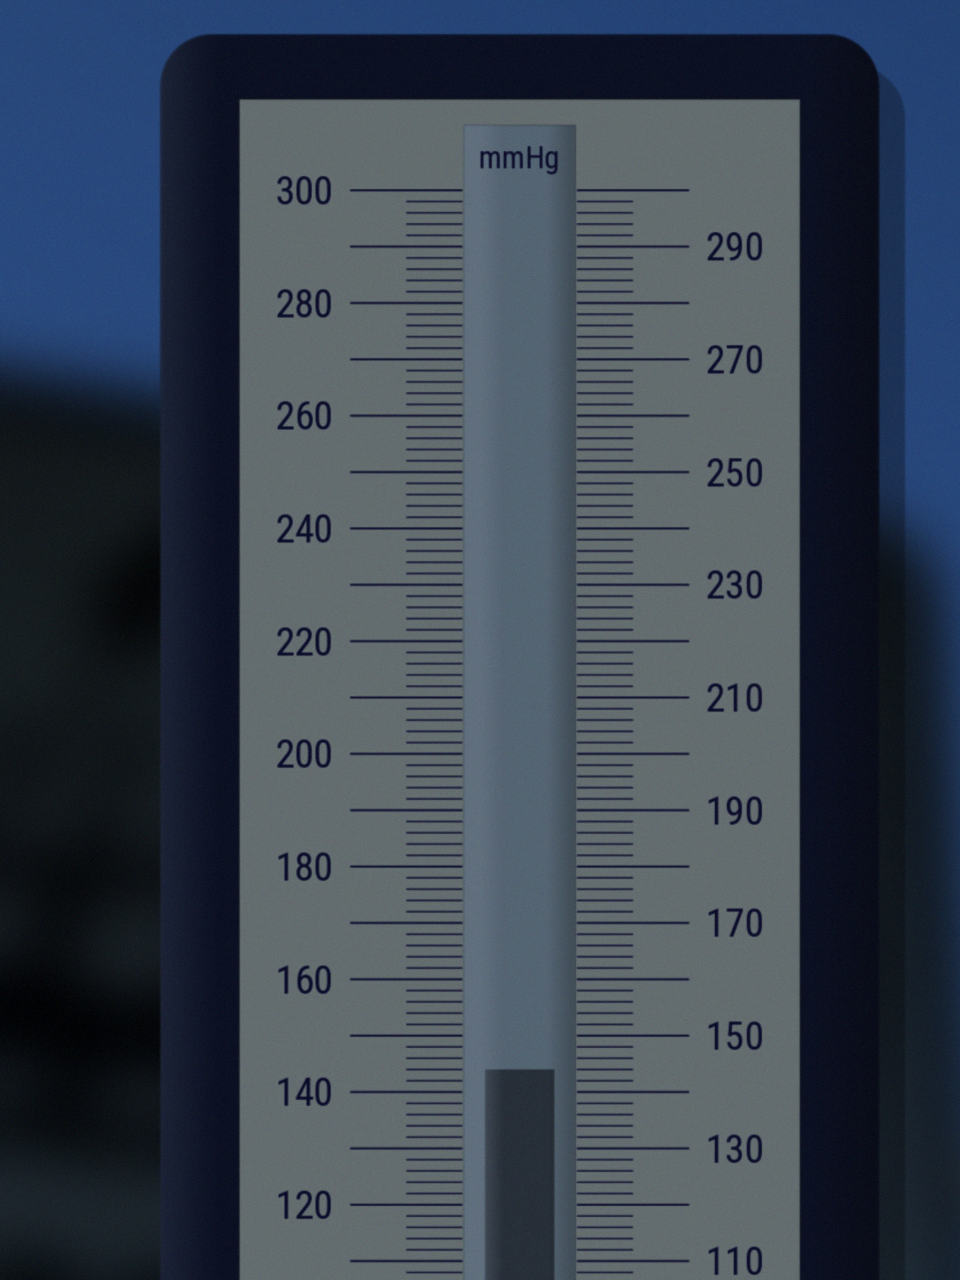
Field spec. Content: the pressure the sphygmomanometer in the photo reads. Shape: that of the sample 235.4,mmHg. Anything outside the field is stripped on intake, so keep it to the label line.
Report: 144,mmHg
